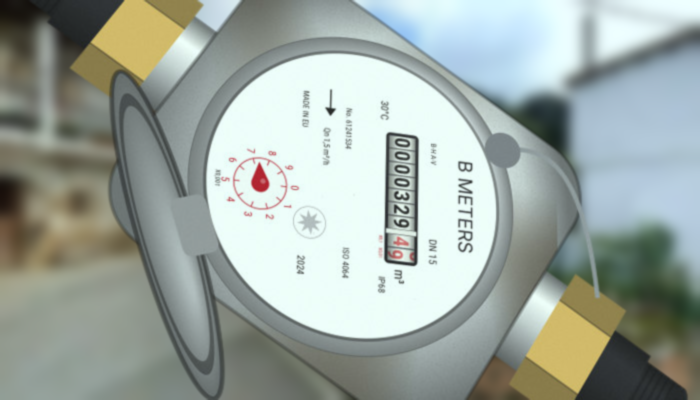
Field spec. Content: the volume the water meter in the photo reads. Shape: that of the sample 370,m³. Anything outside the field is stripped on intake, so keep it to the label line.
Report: 329.487,m³
